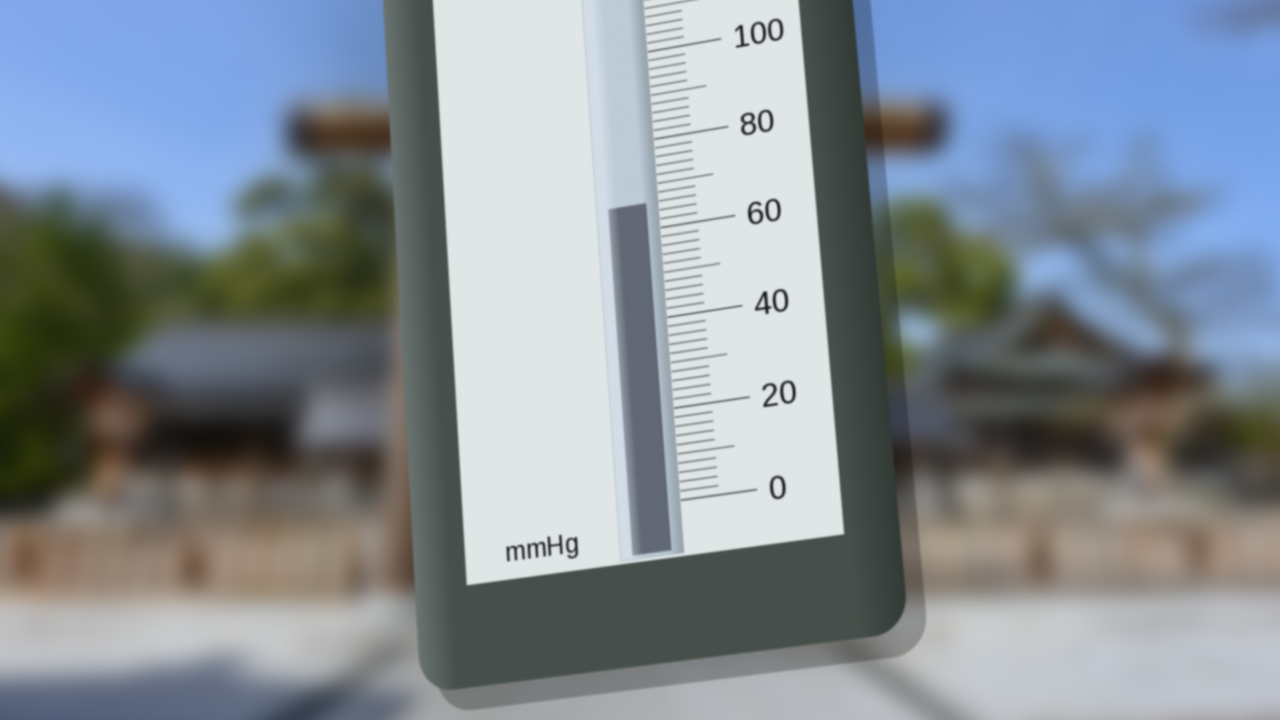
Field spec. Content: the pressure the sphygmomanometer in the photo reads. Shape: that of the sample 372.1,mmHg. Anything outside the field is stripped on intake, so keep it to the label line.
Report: 66,mmHg
